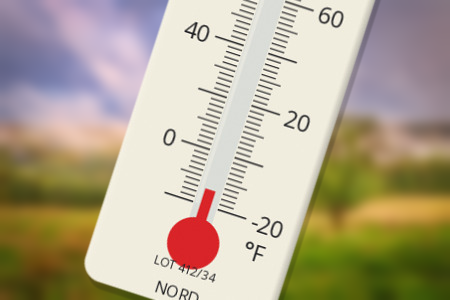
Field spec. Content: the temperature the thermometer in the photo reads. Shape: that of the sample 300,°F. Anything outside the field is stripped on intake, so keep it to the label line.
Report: -14,°F
